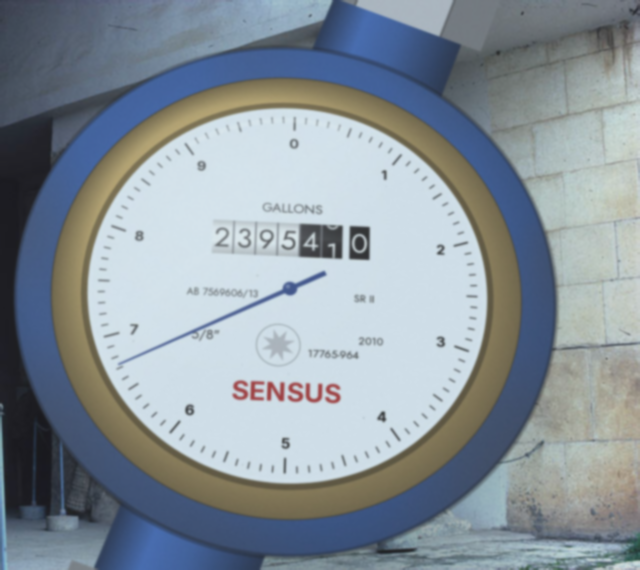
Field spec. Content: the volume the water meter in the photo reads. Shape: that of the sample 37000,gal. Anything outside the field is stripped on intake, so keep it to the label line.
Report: 2395406.7,gal
